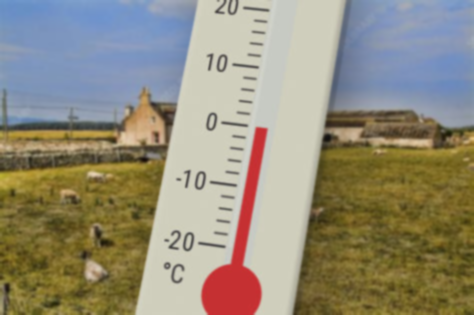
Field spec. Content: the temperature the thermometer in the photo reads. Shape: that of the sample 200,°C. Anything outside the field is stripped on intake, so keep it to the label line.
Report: 0,°C
